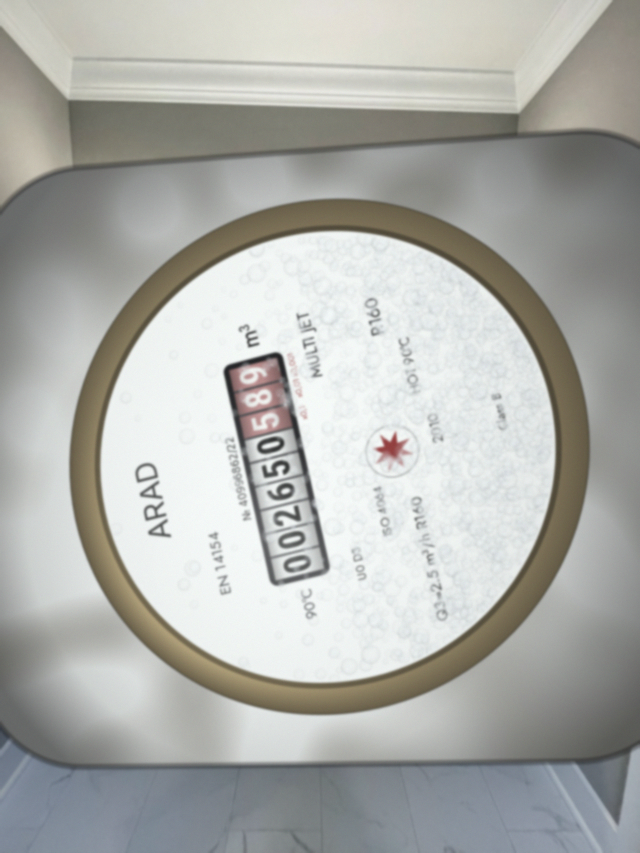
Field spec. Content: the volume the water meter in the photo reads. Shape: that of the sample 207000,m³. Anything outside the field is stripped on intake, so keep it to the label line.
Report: 2650.589,m³
